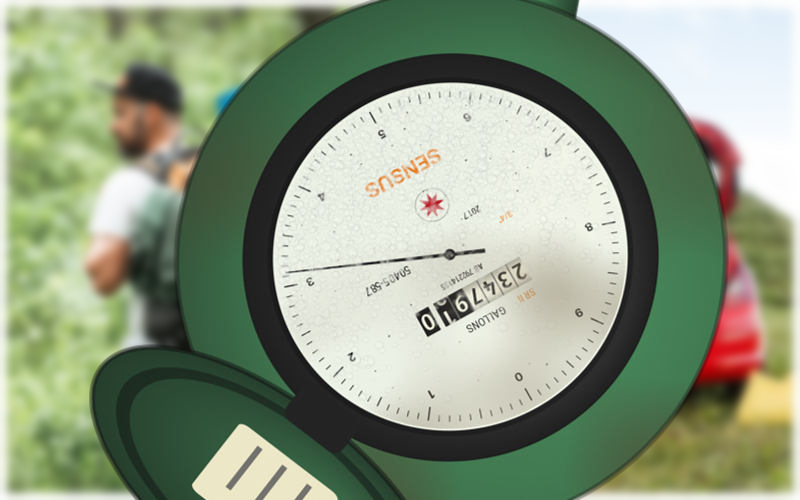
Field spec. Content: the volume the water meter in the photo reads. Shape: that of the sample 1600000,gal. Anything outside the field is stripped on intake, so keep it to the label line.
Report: 2347913.1,gal
